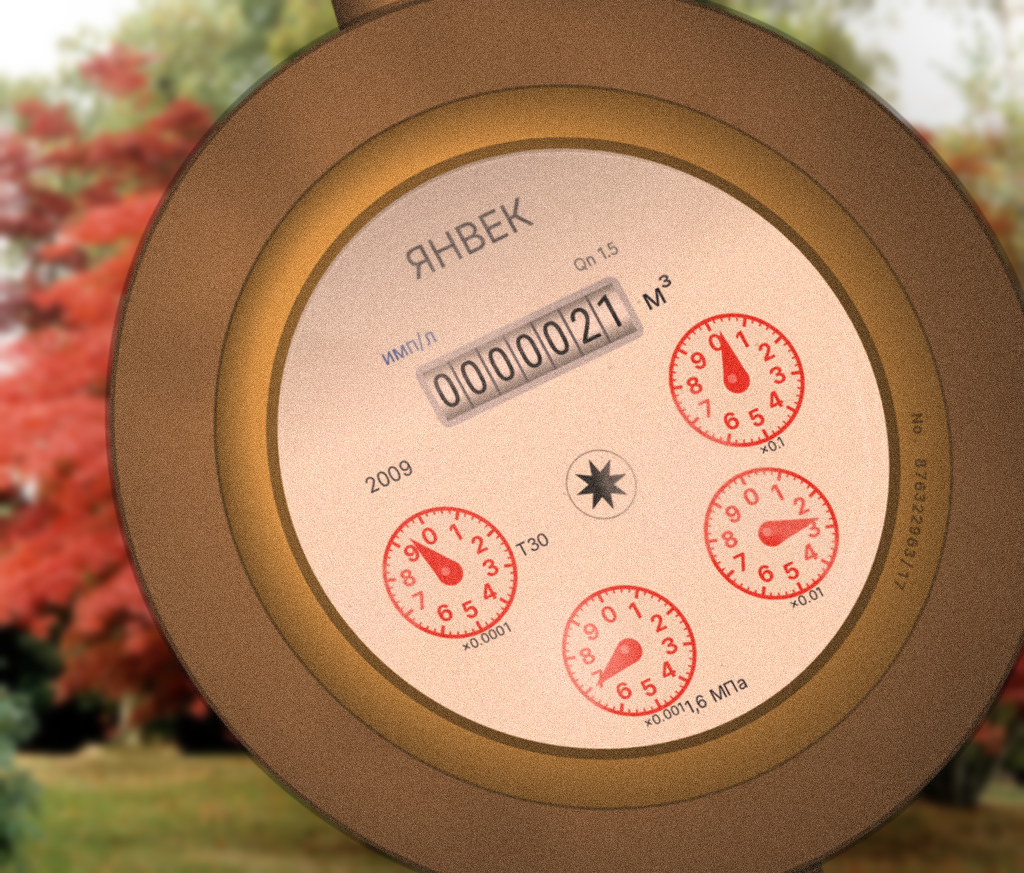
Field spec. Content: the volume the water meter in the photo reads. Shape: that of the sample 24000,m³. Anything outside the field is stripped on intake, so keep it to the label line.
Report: 21.0269,m³
